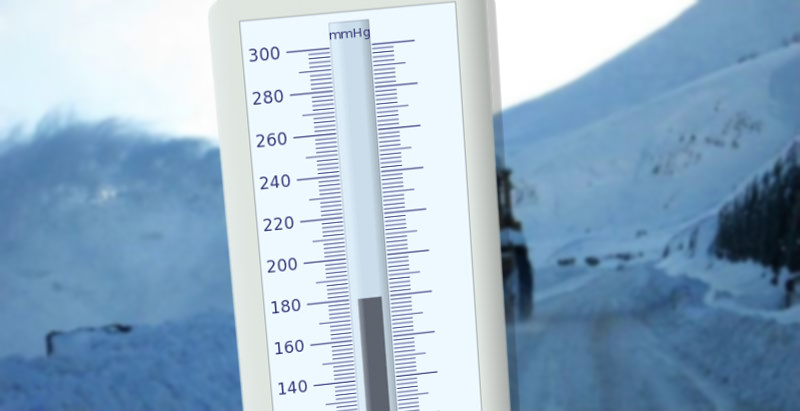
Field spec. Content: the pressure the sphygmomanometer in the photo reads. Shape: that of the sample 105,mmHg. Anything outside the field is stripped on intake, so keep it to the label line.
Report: 180,mmHg
